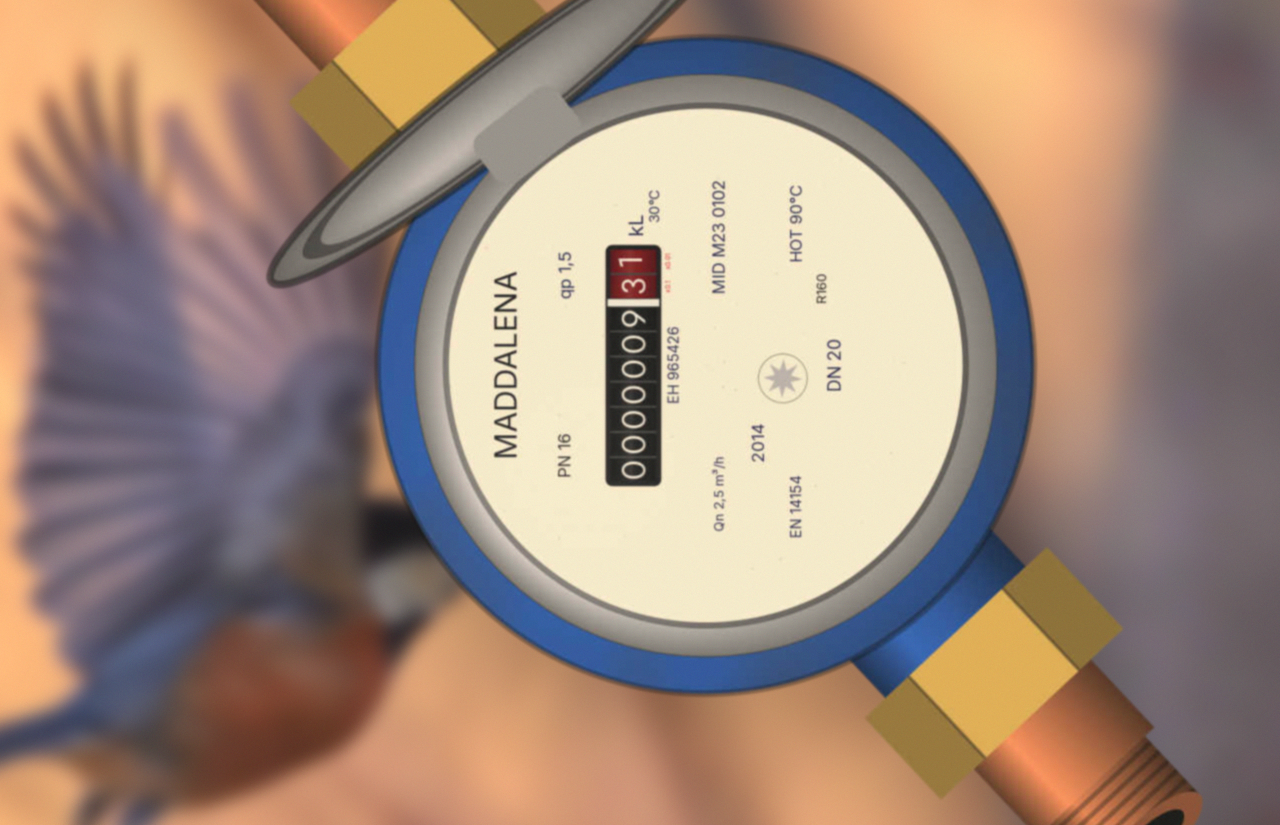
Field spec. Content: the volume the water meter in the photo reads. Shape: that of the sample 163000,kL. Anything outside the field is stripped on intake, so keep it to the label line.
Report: 9.31,kL
